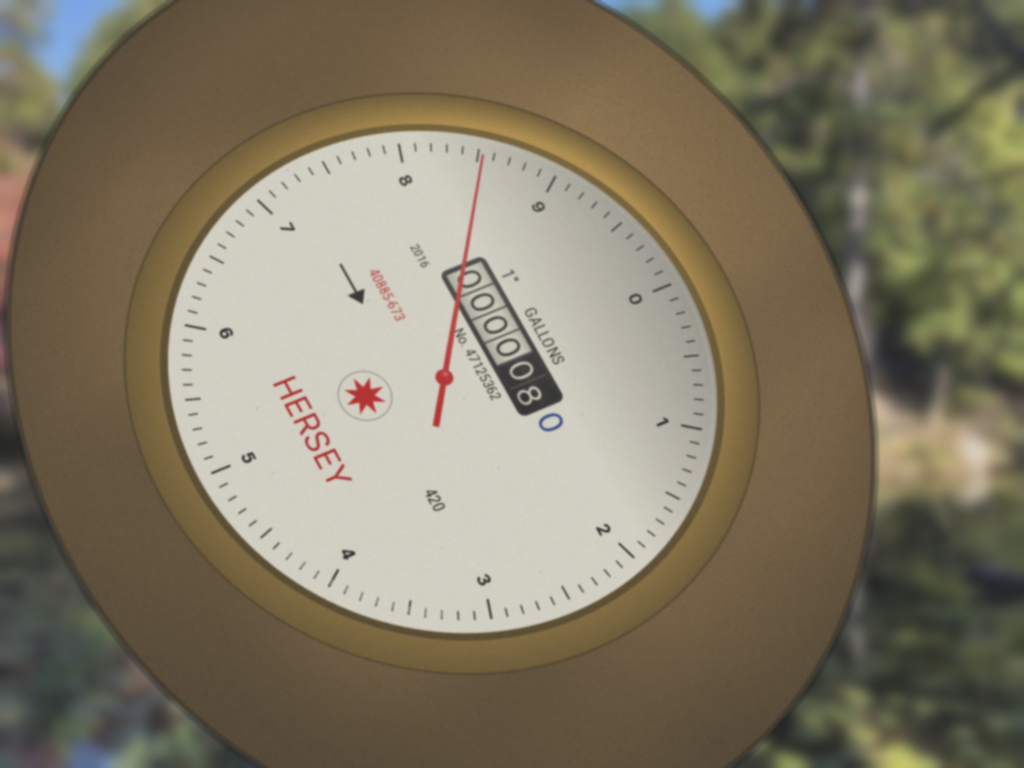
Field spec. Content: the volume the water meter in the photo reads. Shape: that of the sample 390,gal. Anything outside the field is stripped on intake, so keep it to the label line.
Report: 78.5,gal
